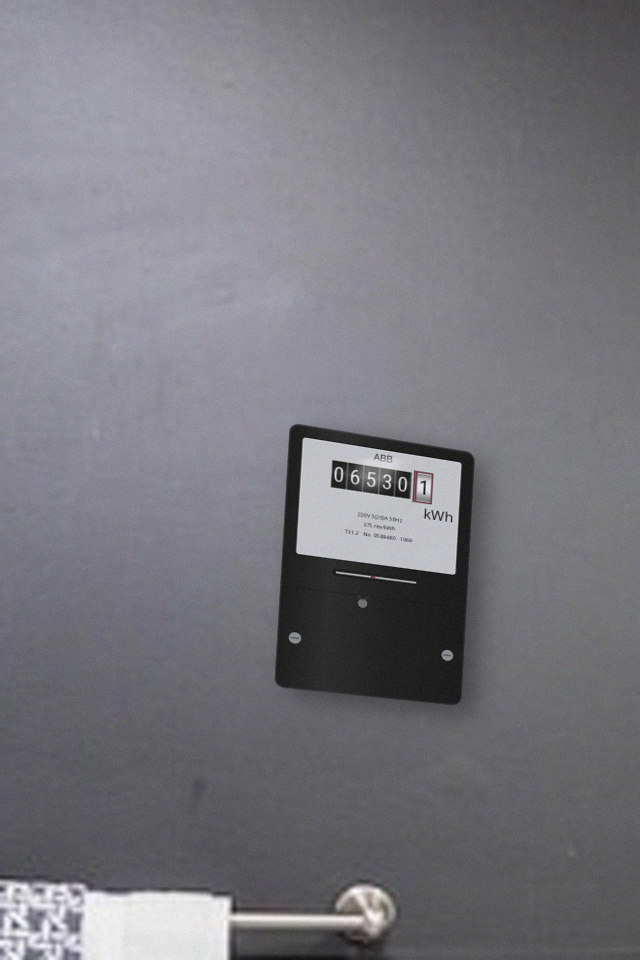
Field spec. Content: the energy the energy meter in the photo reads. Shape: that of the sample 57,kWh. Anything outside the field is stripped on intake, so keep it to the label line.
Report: 6530.1,kWh
